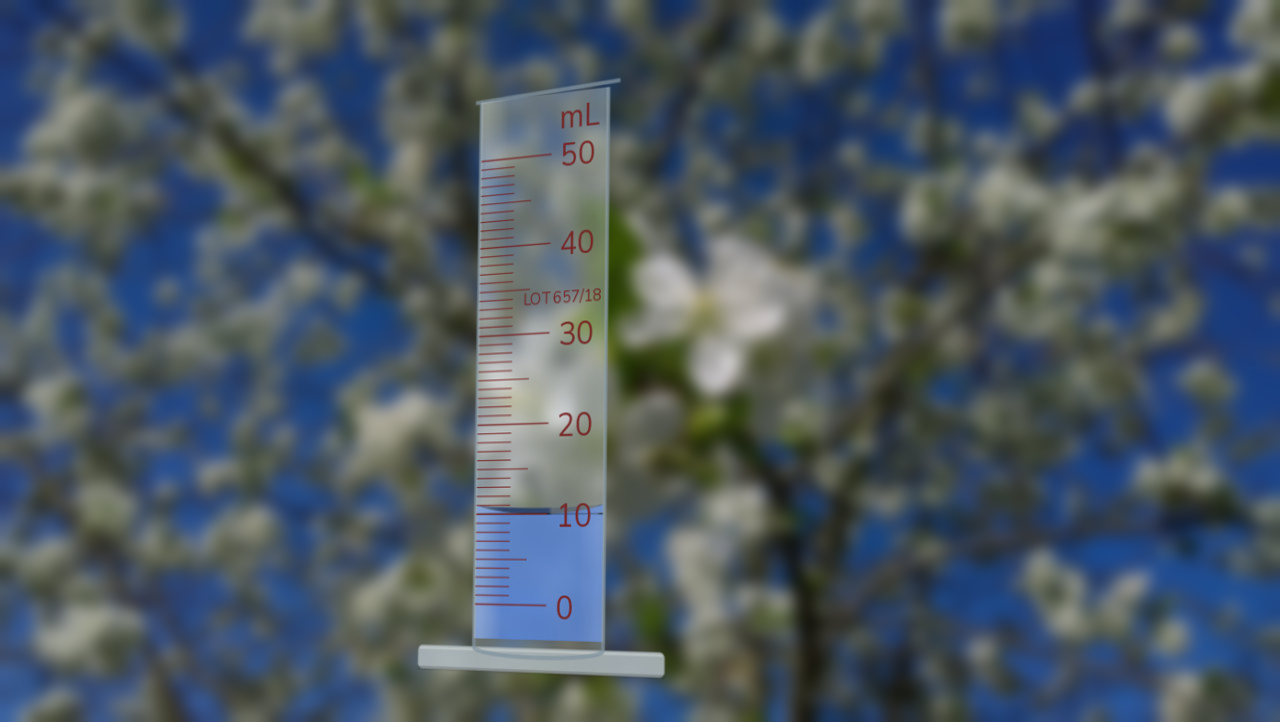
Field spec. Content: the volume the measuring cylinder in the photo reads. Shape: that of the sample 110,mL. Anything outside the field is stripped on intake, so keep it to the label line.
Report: 10,mL
